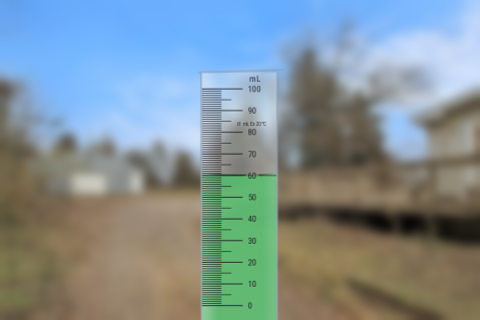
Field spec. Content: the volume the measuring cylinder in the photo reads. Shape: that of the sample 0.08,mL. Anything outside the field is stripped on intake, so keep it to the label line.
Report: 60,mL
